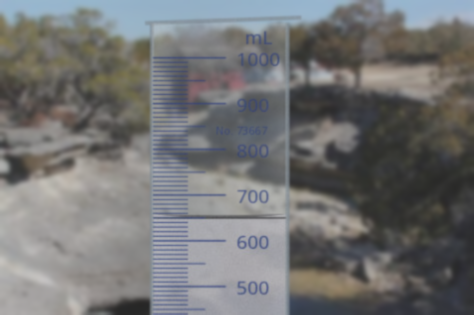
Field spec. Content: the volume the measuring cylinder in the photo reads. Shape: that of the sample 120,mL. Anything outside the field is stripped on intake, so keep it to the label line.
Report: 650,mL
